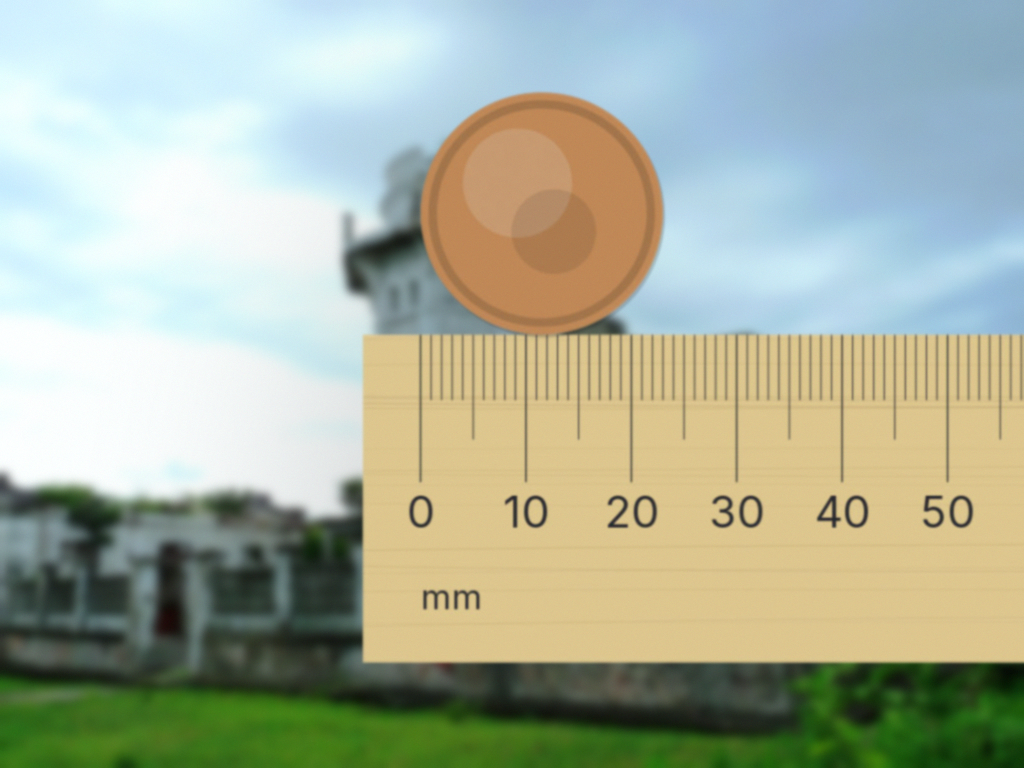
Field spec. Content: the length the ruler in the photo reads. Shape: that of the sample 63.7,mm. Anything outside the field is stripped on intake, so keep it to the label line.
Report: 23,mm
